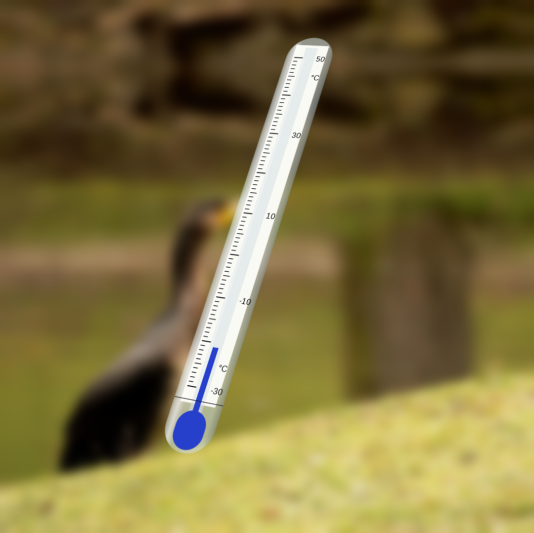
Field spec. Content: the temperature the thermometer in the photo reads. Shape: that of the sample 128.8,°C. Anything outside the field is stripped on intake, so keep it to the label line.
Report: -21,°C
